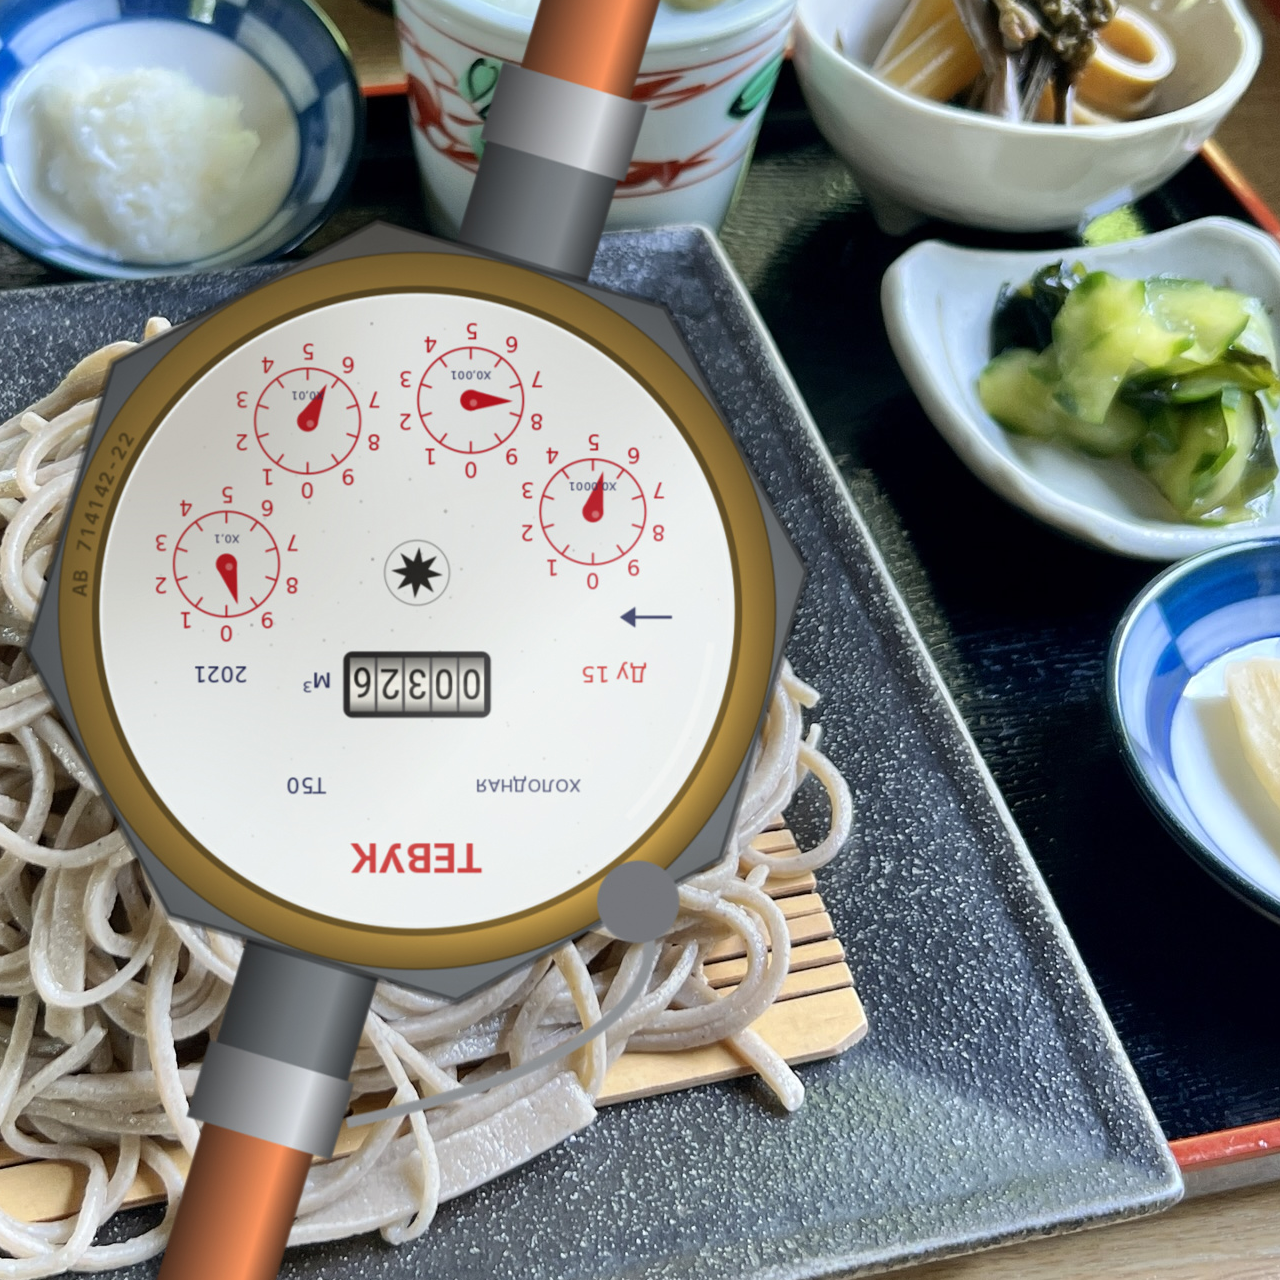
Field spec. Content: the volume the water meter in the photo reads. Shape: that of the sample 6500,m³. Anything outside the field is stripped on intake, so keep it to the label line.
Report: 325.9575,m³
